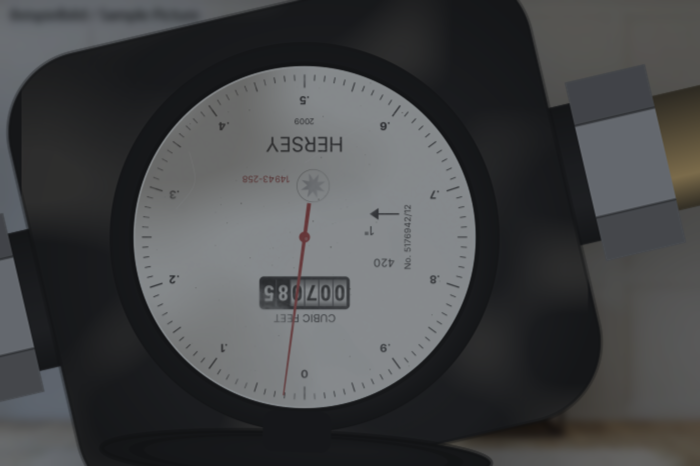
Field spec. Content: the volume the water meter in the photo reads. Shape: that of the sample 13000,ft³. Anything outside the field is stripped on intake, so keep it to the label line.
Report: 7085.02,ft³
